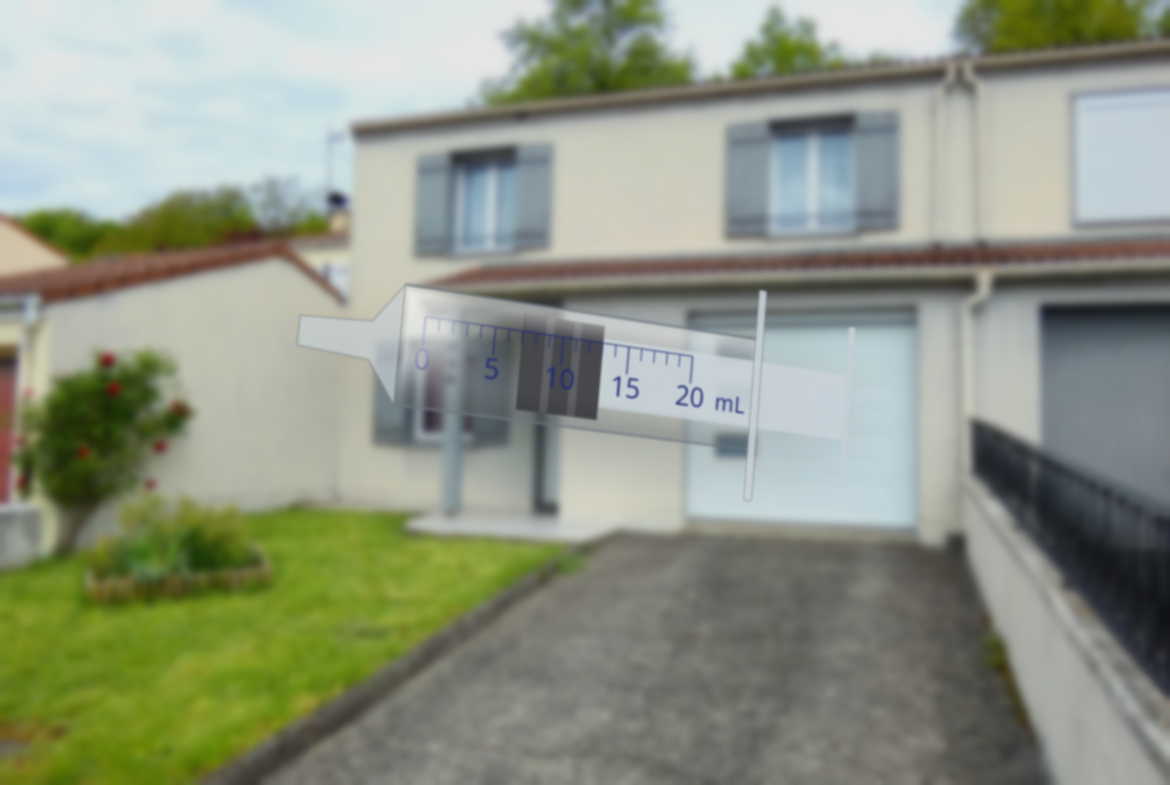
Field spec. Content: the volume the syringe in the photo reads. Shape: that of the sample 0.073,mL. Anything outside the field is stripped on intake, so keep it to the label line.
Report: 7,mL
